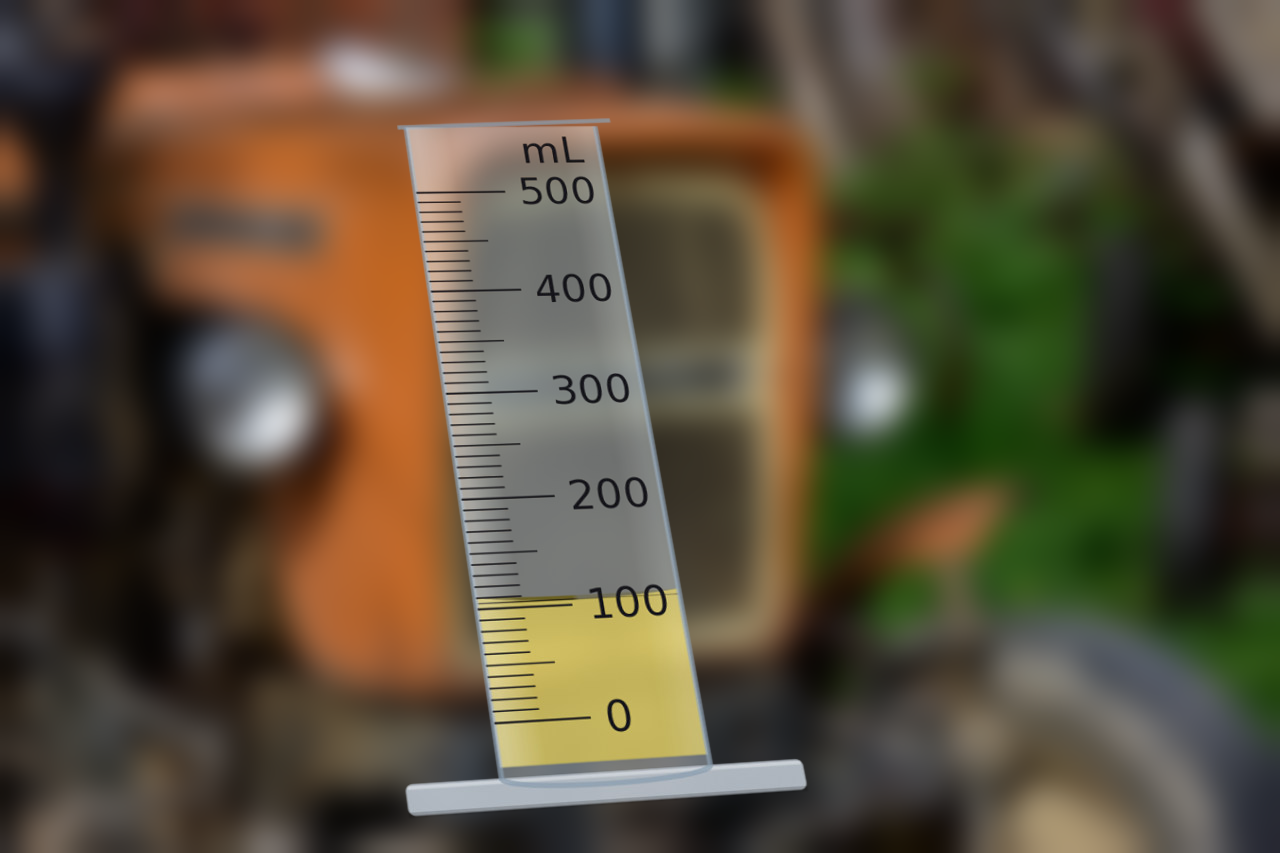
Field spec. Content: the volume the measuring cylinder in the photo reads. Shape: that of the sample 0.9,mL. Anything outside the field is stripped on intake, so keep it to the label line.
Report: 105,mL
